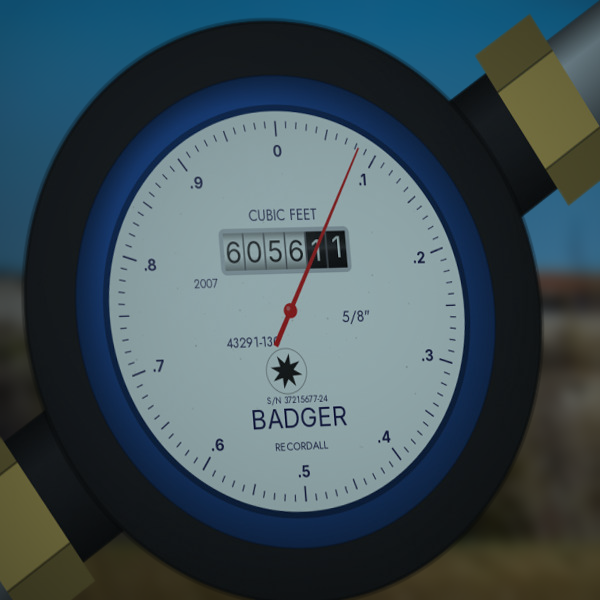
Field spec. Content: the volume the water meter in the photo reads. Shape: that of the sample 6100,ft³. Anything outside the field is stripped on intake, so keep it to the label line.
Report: 605611.08,ft³
